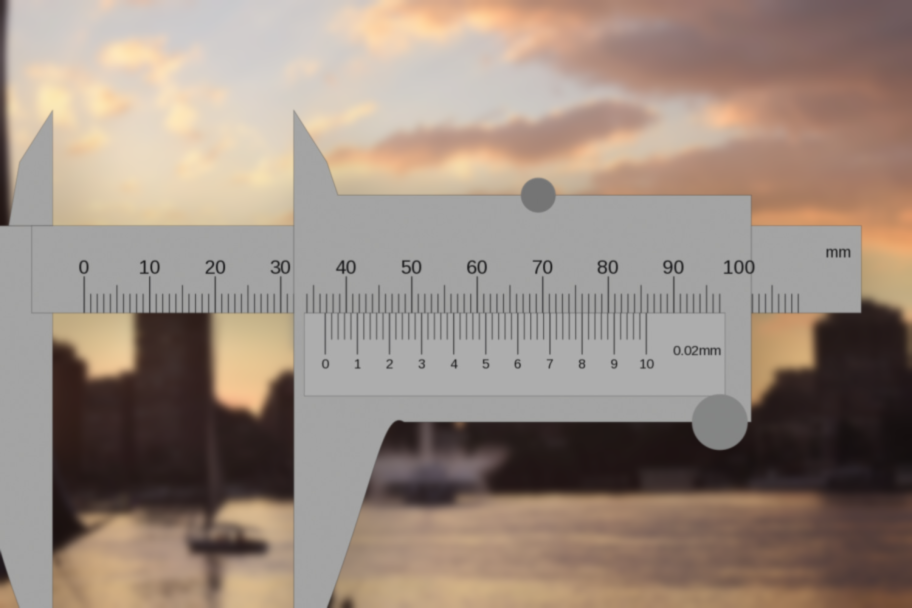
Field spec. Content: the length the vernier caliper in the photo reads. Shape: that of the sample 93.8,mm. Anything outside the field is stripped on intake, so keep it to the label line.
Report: 36.8,mm
